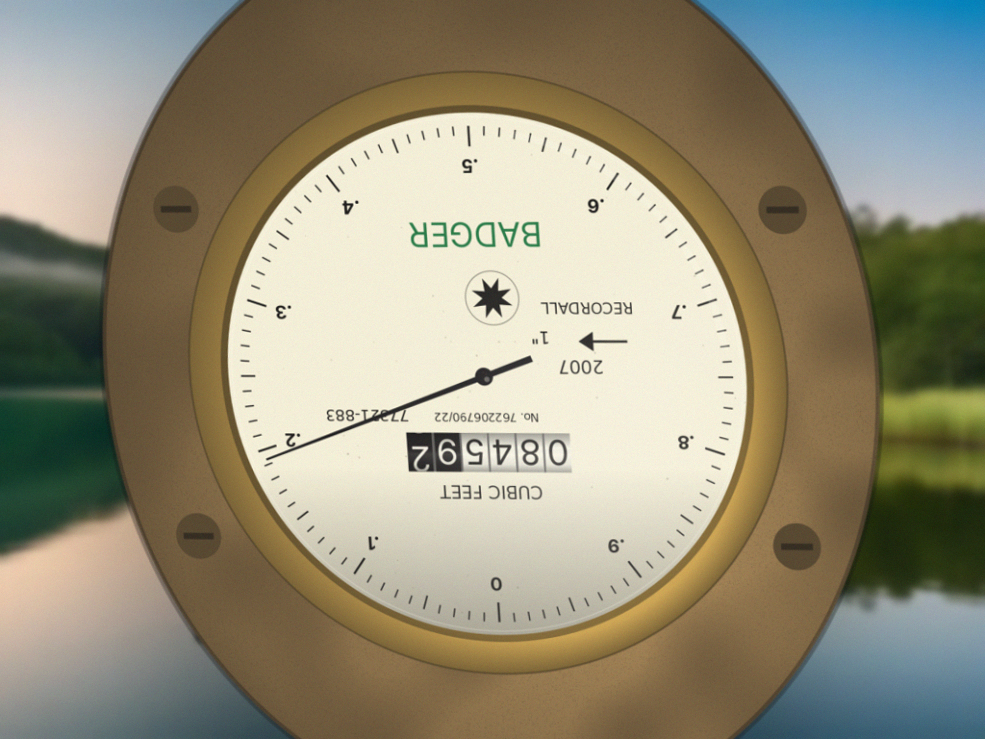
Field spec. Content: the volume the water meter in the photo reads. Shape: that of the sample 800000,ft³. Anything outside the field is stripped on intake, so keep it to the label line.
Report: 84592.19,ft³
